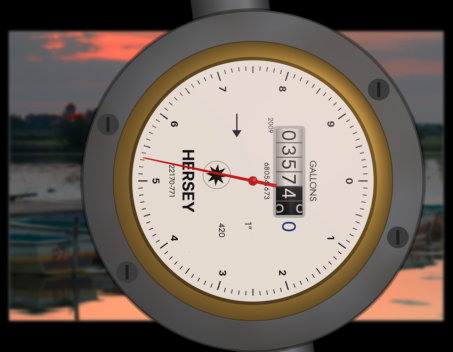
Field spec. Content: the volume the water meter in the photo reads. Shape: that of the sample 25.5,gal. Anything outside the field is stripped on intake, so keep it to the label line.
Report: 357485.3,gal
